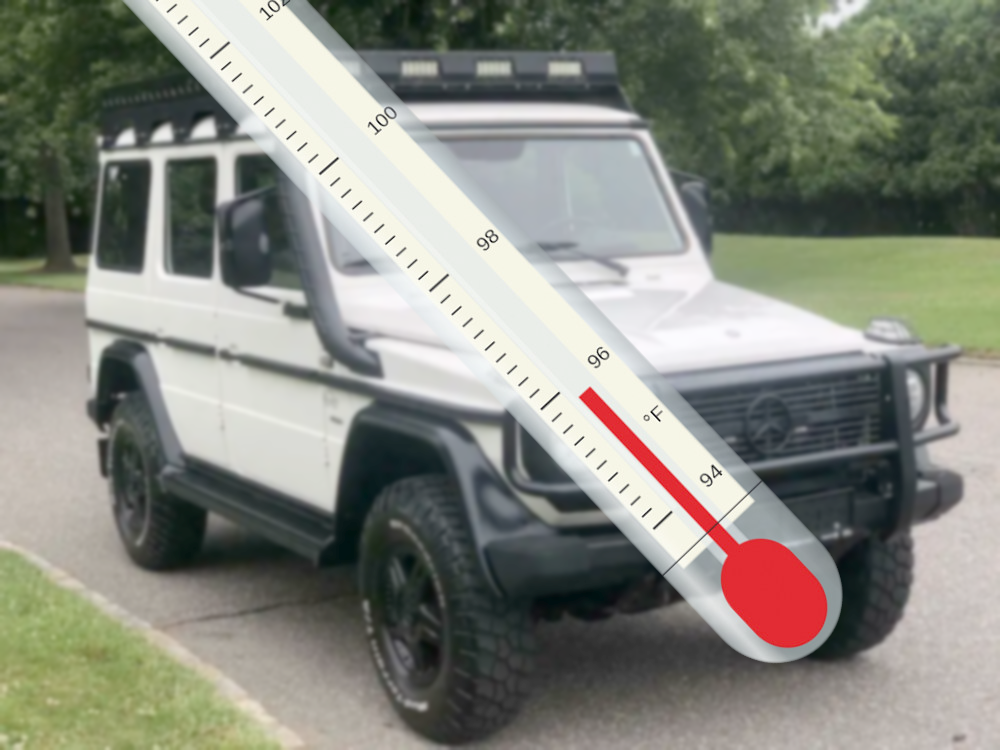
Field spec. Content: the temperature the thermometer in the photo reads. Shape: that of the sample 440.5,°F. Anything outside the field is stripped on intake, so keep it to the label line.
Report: 95.8,°F
